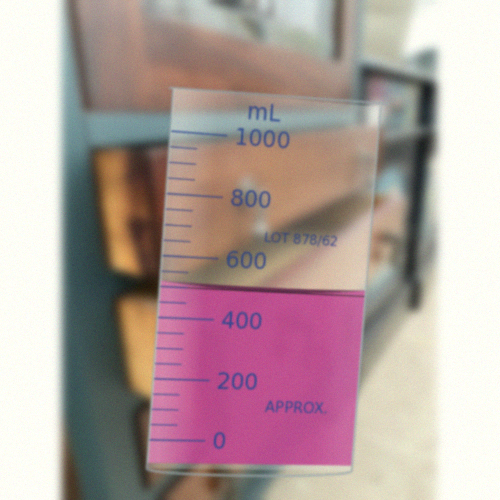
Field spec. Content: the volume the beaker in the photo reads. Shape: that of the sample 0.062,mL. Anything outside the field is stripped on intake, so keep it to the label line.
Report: 500,mL
